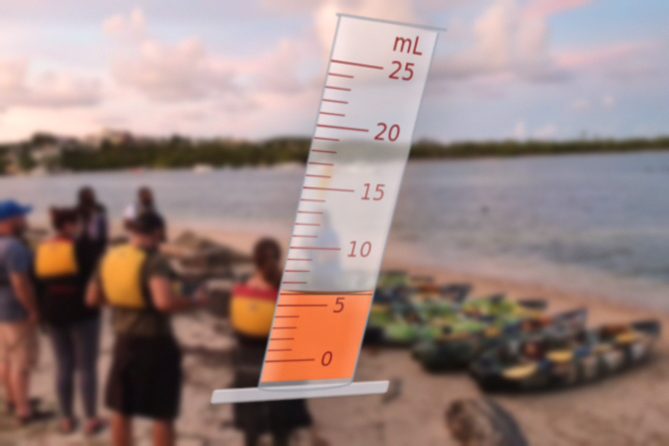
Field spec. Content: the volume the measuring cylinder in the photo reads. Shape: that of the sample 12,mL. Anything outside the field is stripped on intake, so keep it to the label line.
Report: 6,mL
